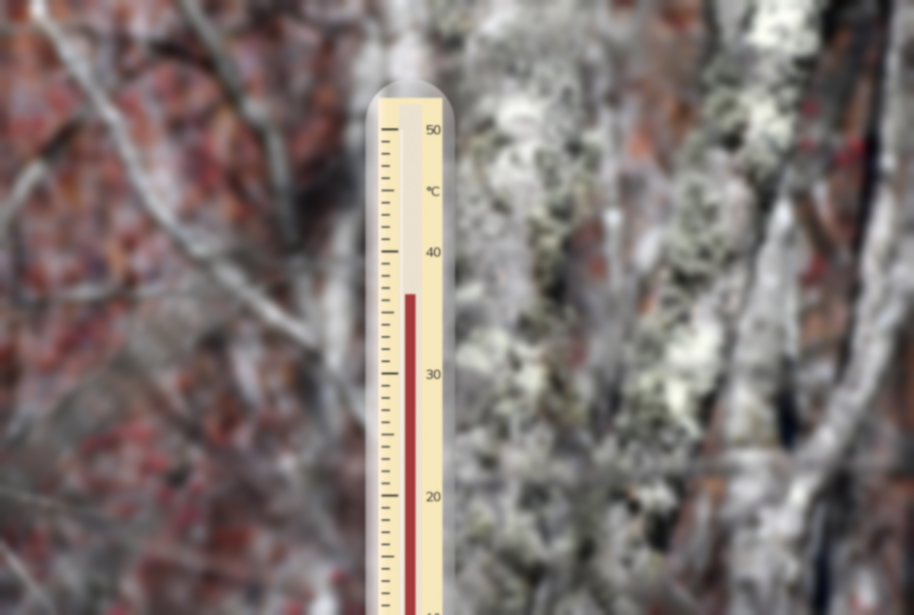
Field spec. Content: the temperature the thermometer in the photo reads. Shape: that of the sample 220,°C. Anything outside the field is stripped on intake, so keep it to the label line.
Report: 36.5,°C
